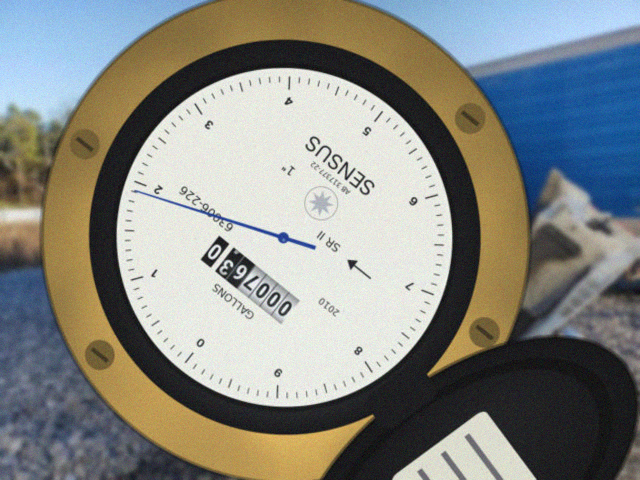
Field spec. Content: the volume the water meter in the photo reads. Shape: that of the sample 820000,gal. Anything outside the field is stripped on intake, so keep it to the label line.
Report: 7631.9,gal
